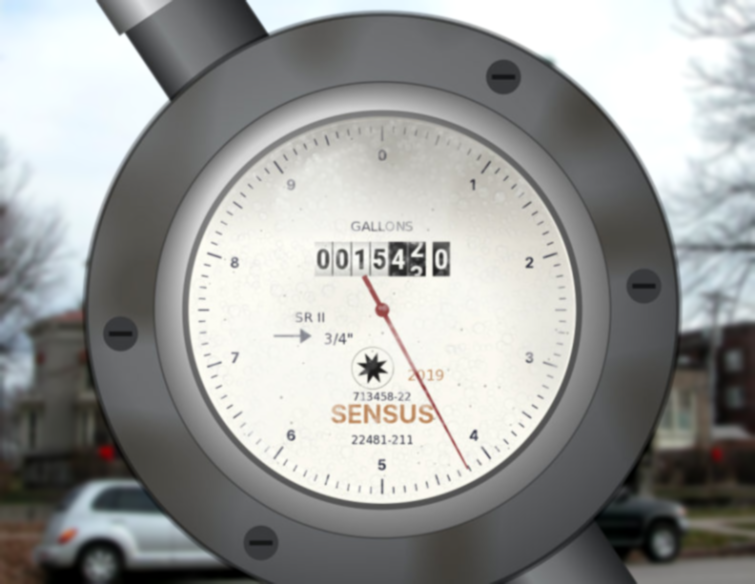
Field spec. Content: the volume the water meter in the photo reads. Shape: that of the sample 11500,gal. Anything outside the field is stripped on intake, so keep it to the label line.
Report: 15424.2,gal
